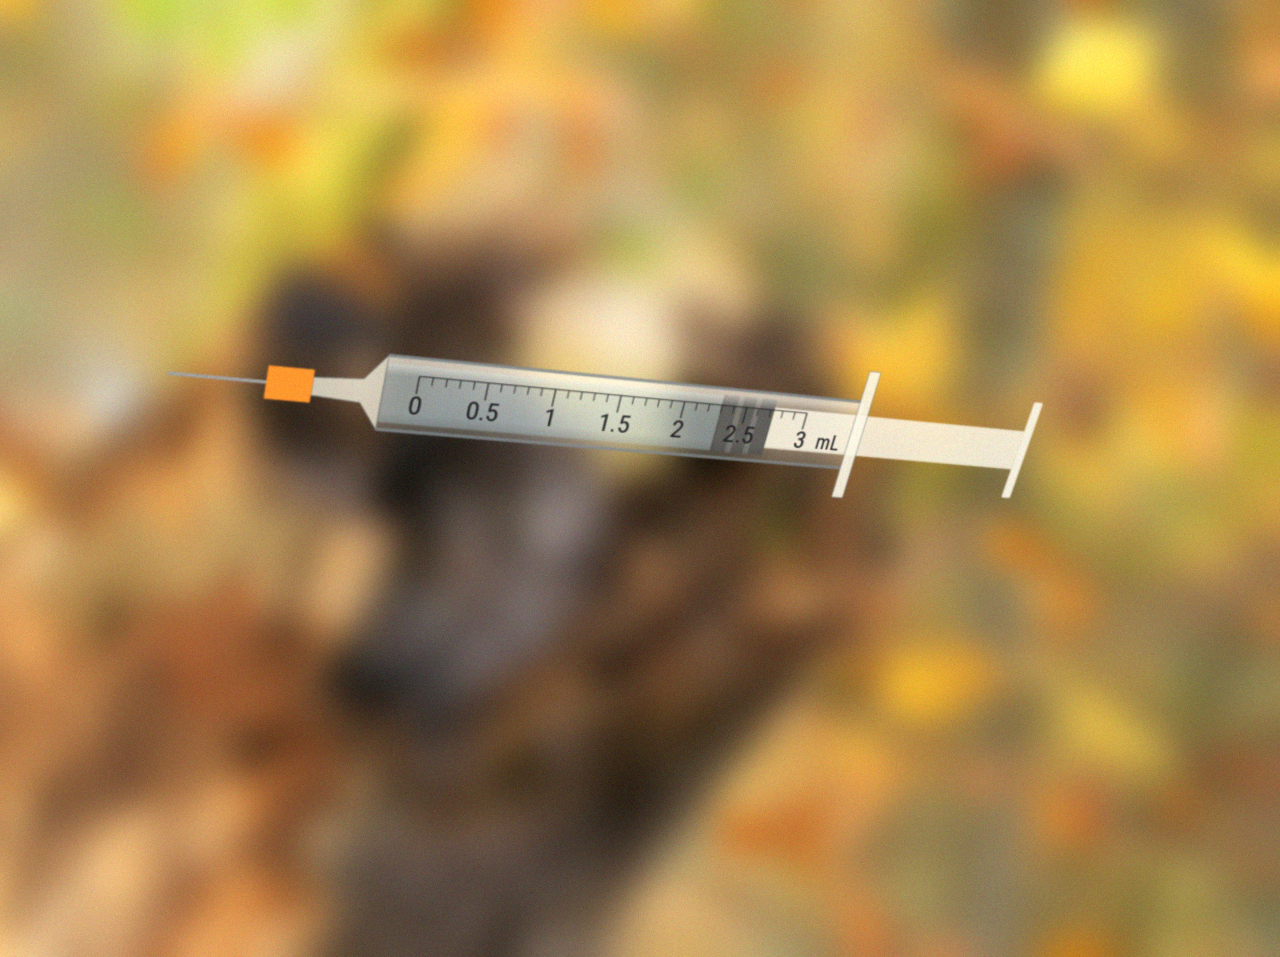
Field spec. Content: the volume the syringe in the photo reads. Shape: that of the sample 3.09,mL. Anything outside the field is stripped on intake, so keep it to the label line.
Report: 2.3,mL
